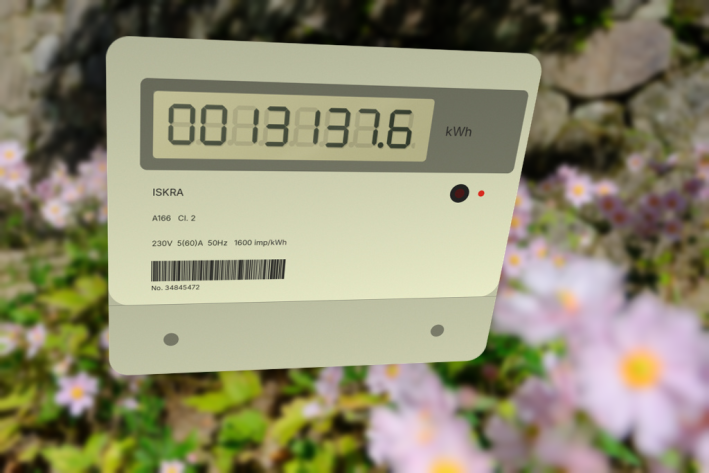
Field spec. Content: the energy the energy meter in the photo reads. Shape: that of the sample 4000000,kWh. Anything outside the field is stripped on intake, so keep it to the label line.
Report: 13137.6,kWh
